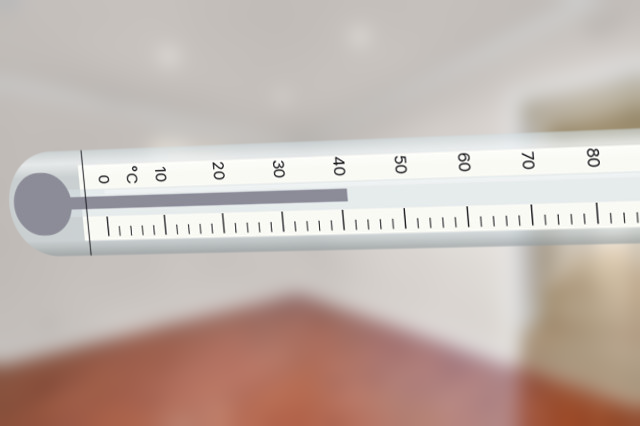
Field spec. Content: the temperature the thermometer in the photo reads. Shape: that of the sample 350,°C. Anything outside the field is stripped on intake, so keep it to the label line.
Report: 41,°C
